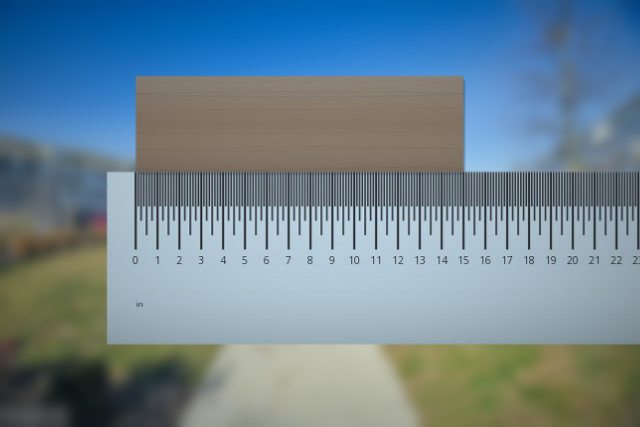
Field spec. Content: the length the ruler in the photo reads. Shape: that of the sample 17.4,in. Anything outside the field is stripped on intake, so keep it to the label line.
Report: 15,in
